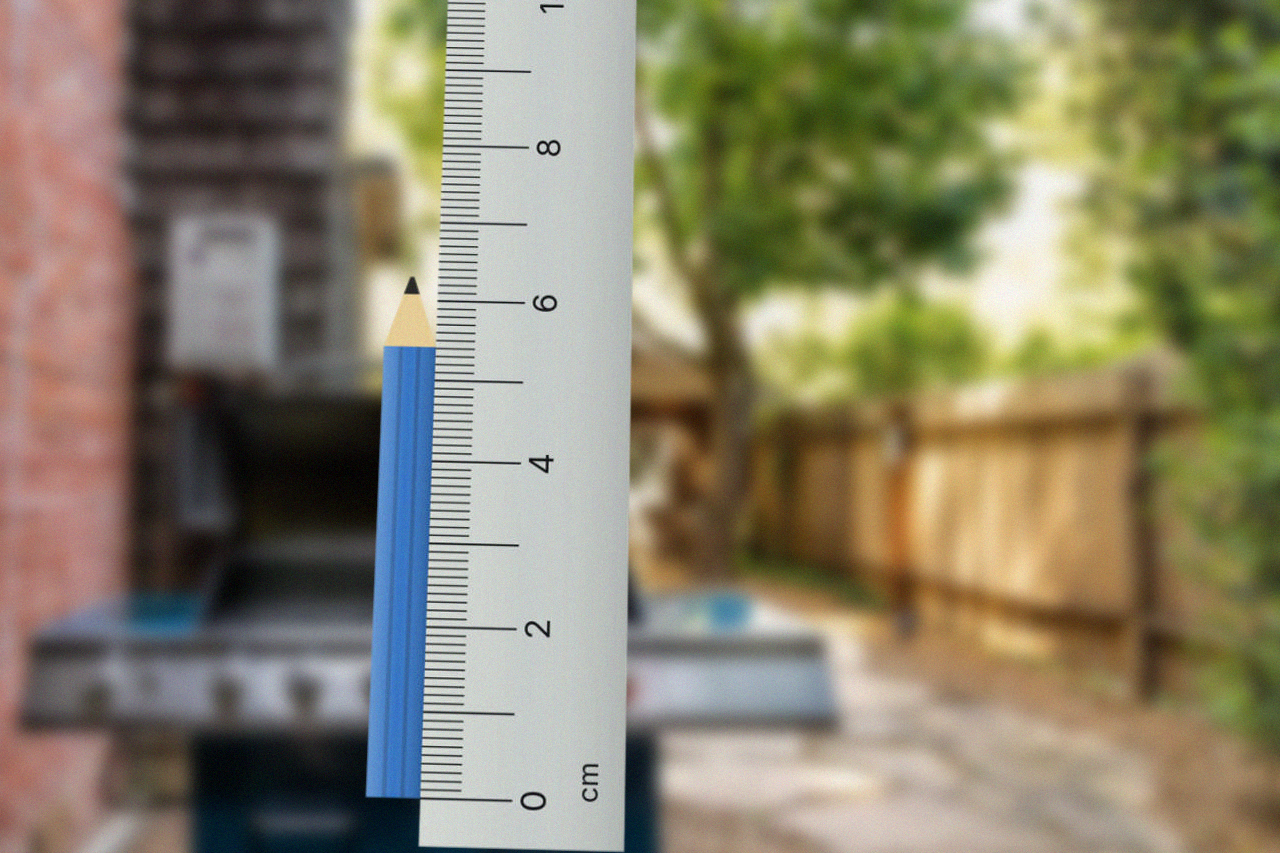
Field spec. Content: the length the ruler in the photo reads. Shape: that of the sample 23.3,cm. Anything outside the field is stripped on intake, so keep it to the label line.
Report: 6.3,cm
